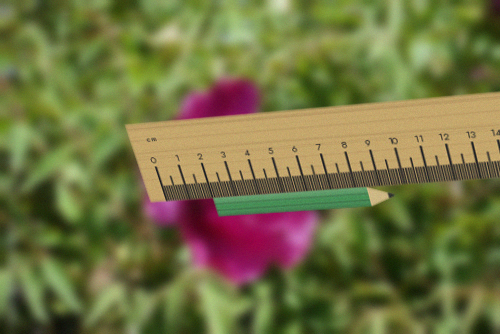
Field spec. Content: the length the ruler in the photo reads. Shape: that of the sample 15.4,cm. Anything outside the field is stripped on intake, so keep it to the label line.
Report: 7.5,cm
